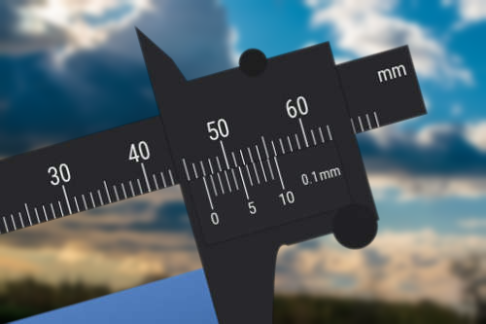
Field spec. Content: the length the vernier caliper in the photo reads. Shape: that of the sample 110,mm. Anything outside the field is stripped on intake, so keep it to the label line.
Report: 46.8,mm
